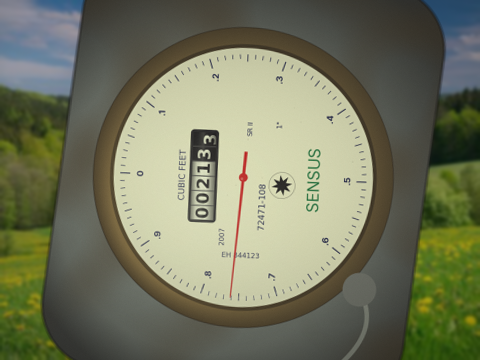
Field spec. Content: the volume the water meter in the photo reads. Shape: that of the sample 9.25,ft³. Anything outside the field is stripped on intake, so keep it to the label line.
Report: 2132.76,ft³
